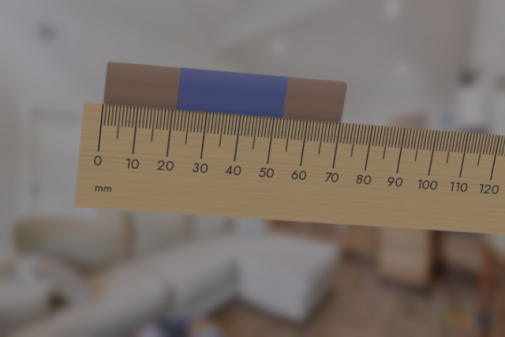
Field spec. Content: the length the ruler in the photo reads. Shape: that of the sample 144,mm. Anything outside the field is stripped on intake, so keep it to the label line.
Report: 70,mm
